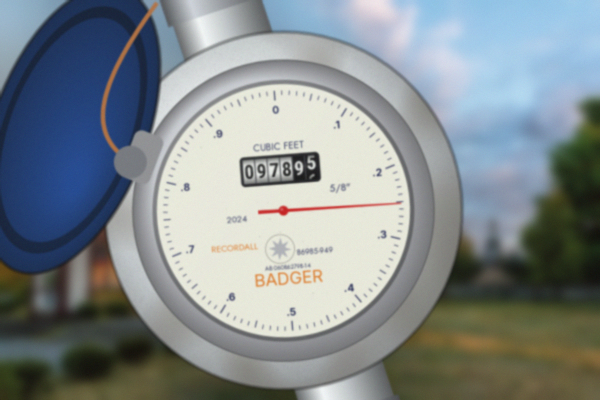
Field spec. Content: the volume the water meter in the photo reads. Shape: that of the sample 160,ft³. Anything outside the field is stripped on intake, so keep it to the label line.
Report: 97895.25,ft³
